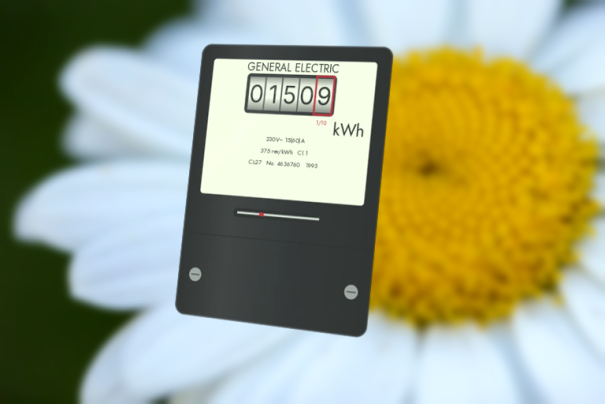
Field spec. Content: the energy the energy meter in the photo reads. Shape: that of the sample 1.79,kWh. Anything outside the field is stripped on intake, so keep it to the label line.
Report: 150.9,kWh
